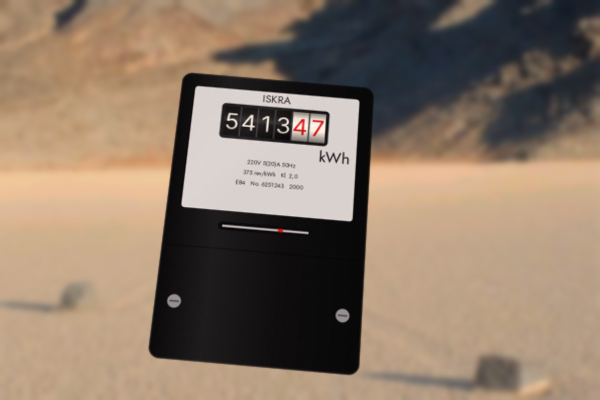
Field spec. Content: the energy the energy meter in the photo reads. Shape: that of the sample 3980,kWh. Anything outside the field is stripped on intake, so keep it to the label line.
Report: 5413.47,kWh
